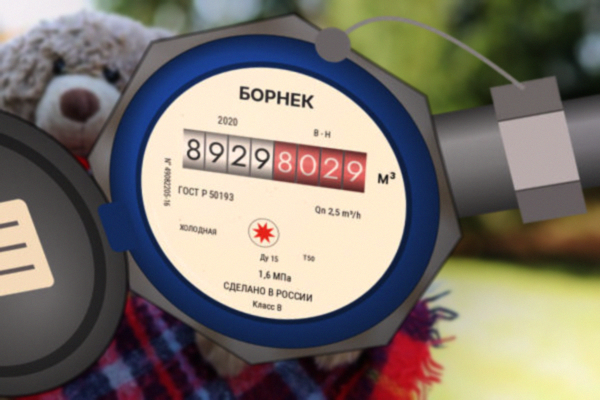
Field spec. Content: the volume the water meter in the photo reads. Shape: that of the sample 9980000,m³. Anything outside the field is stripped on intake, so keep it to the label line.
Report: 8929.8029,m³
